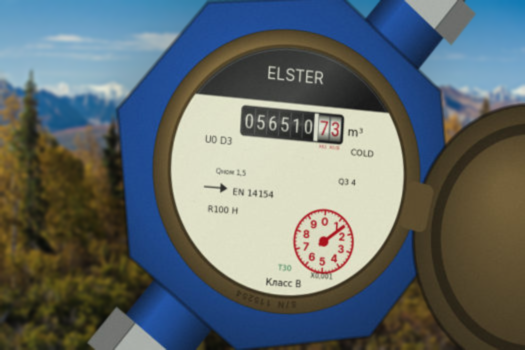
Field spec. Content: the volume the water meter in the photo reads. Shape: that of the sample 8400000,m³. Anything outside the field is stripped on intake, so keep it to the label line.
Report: 56510.731,m³
